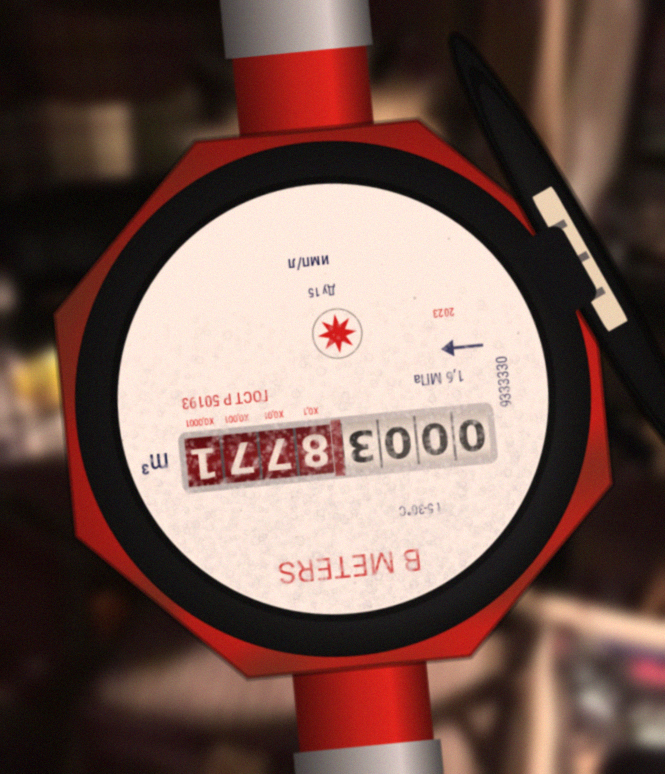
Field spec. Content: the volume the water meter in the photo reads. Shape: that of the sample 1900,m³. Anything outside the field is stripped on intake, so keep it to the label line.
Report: 3.8771,m³
